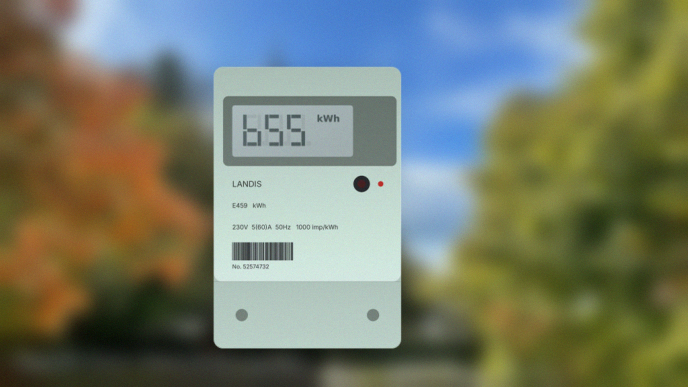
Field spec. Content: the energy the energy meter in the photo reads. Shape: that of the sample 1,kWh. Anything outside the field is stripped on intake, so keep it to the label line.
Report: 655,kWh
